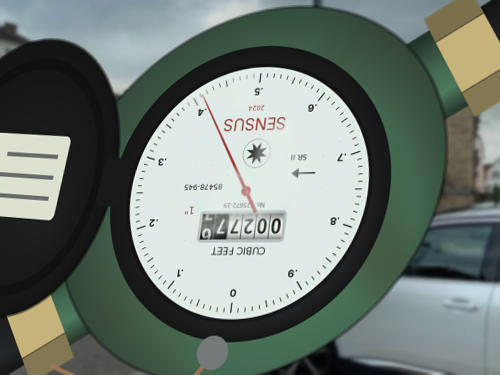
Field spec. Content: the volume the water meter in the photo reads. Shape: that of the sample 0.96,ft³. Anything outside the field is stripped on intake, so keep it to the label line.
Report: 2776.41,ft³
